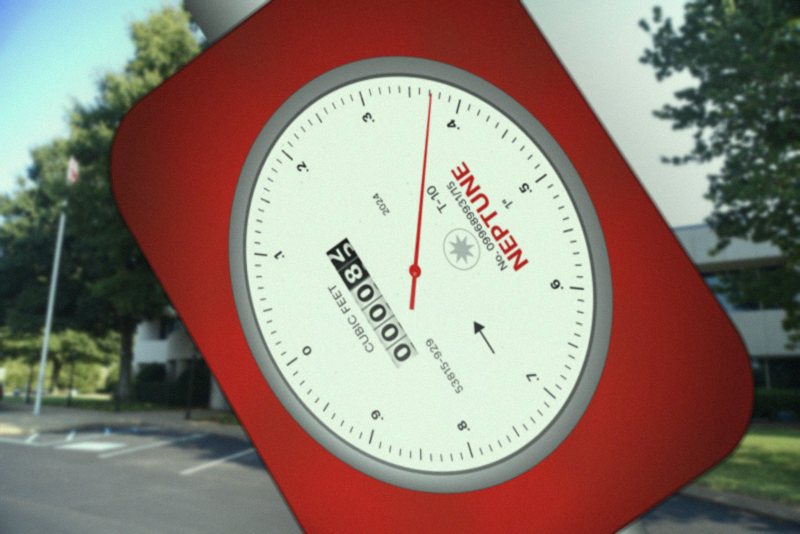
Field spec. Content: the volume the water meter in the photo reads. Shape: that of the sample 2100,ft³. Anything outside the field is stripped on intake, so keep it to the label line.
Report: 82.37,ft³
